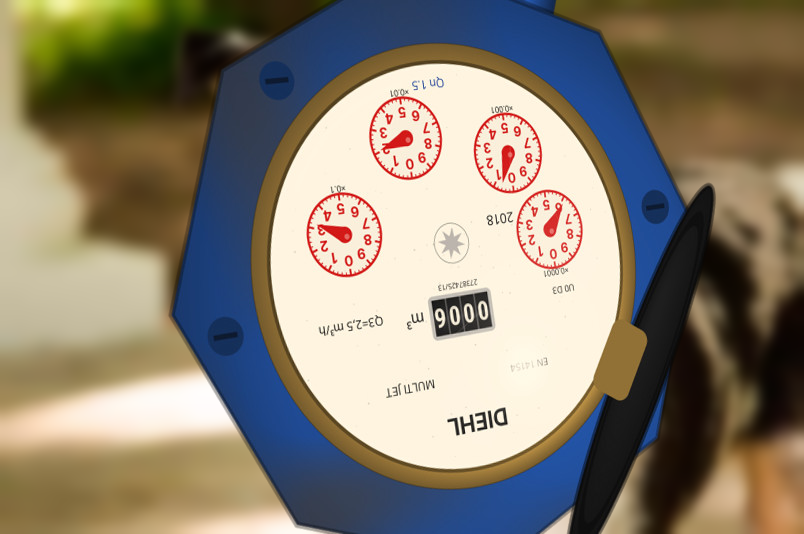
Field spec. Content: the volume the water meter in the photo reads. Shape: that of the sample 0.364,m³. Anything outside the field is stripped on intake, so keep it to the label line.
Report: 6.3206,m³
